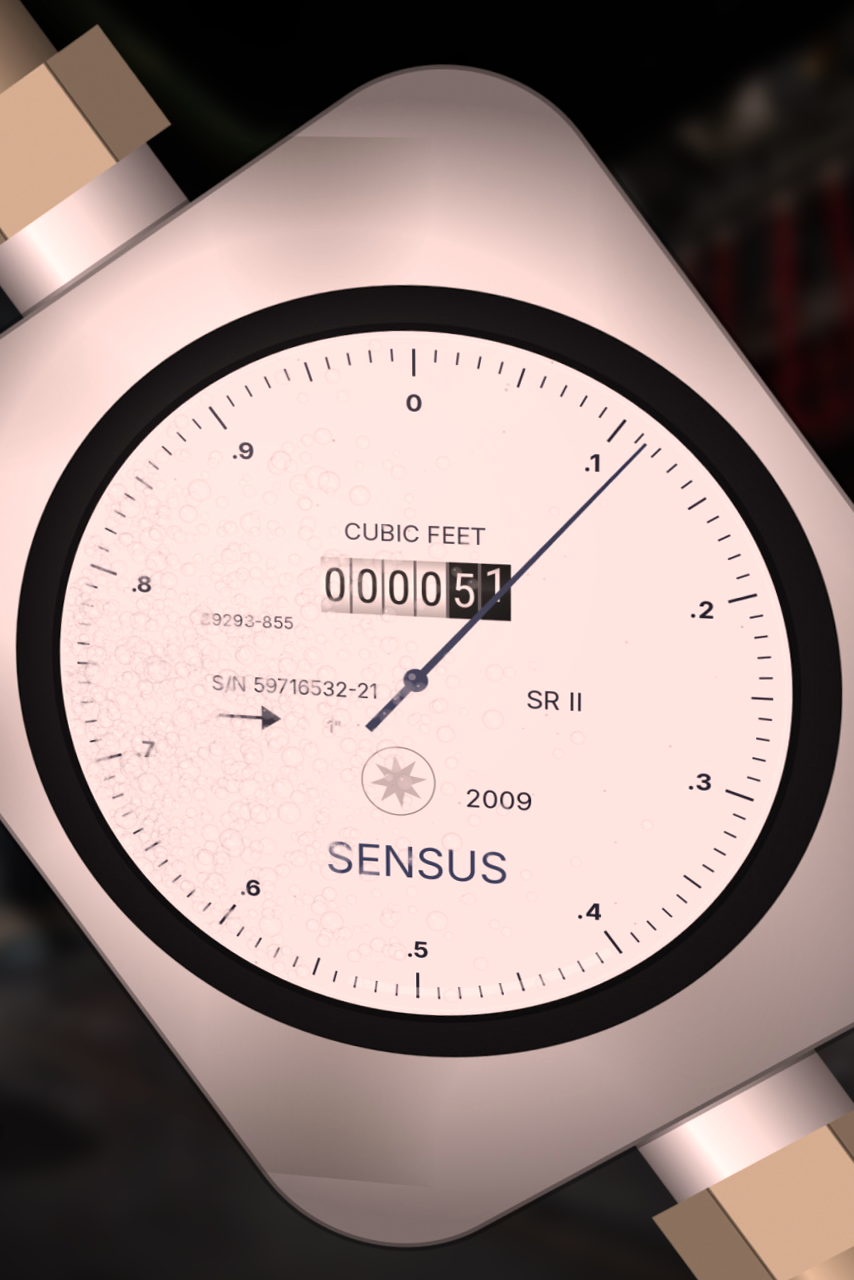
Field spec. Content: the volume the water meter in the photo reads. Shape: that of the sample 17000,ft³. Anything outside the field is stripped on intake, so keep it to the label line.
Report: 51.11,ft³
